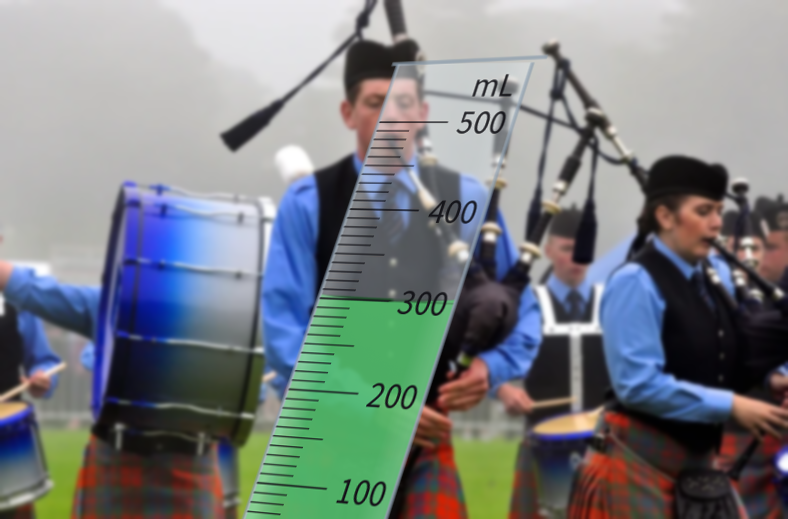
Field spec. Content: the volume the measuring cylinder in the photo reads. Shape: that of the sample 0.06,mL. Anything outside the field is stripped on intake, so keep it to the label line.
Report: 300,mL
